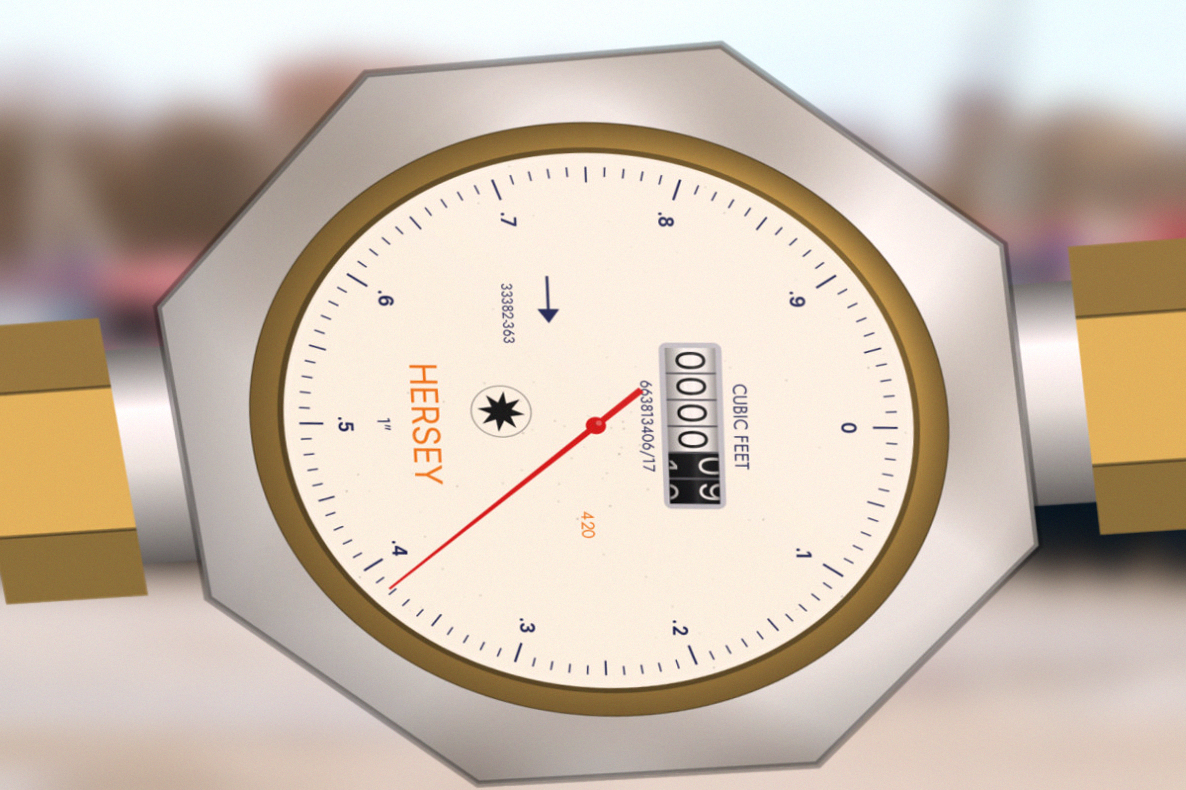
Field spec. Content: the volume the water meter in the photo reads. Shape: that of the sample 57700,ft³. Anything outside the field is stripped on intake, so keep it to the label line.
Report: 9.38,ft³
